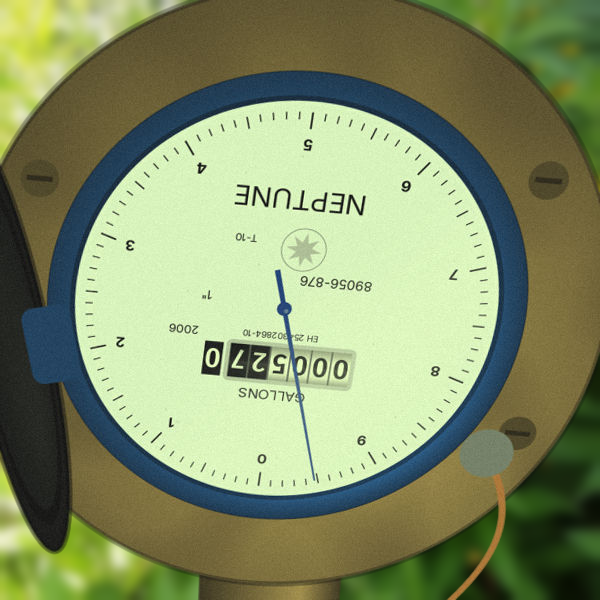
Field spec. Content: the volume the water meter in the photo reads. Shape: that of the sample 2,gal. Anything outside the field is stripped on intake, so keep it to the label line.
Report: 5269.5,gal
